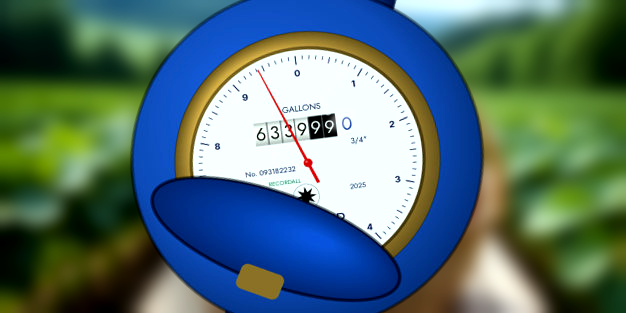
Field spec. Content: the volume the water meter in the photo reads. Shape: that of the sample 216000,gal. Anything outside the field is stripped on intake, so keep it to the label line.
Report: 6339989.4,gal
